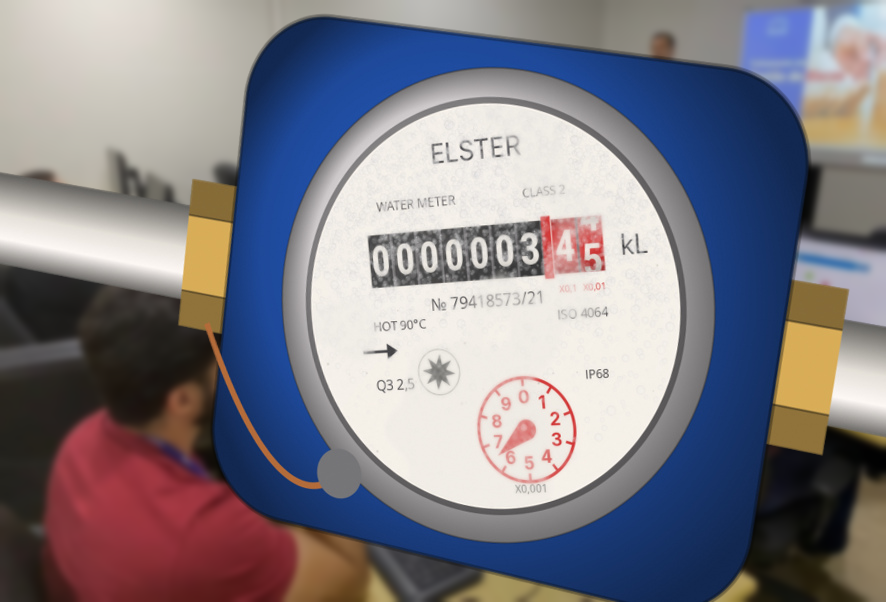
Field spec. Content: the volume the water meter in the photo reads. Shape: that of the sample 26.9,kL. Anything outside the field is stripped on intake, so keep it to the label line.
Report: 3.446,kL
